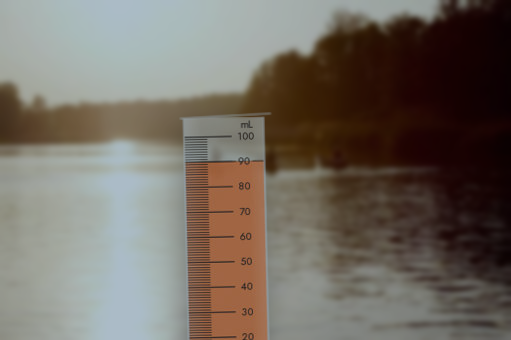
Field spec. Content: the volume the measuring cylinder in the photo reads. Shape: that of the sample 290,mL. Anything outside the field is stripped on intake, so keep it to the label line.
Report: 90,mL
